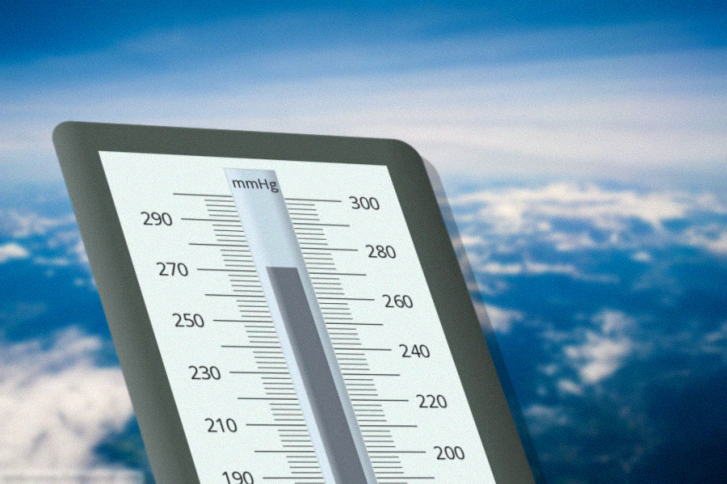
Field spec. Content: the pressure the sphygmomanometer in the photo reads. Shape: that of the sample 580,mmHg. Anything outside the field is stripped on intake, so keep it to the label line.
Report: 272,mmHg
